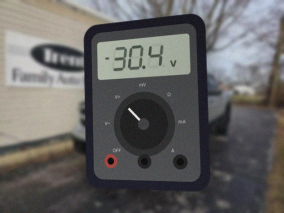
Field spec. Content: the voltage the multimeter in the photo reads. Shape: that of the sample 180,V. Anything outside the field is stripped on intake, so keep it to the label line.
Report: -30.4,V
